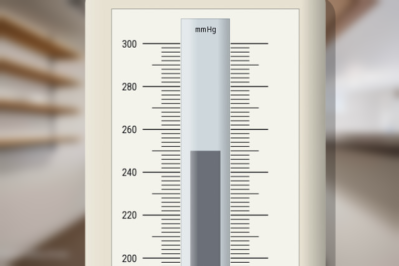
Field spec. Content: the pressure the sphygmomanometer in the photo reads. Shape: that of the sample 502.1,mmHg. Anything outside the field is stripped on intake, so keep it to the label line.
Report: 250,mmHg
